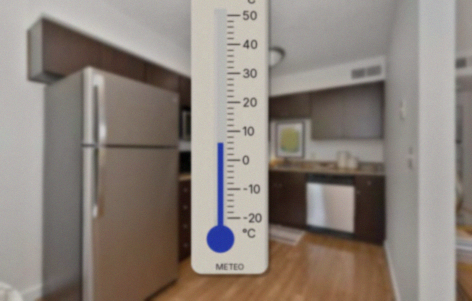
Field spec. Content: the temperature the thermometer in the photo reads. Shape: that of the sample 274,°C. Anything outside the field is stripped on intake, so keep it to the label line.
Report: 6,°C
